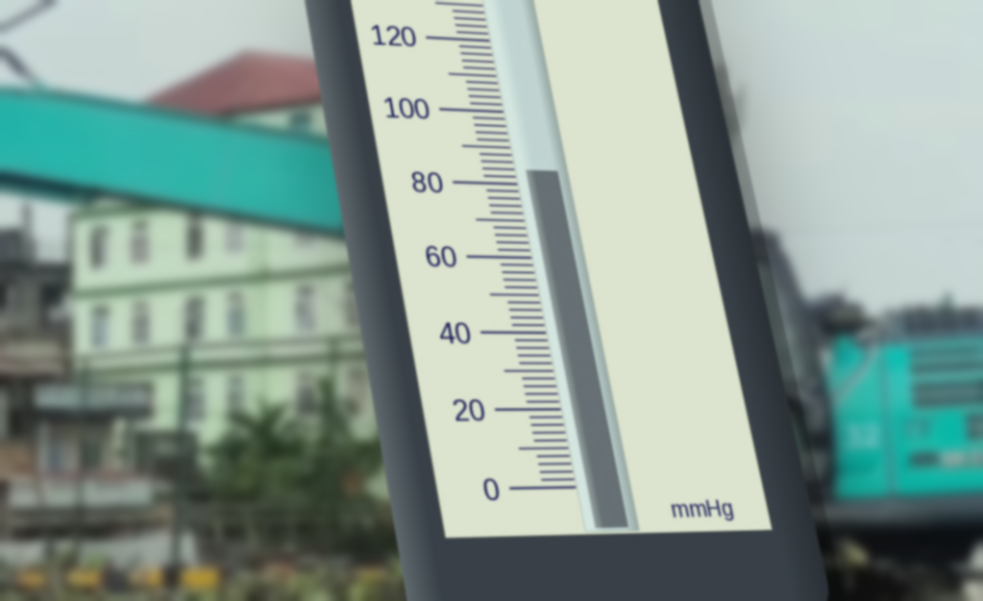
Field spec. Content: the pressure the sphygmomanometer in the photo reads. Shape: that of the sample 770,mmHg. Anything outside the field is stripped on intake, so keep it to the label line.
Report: 84,mmHg
